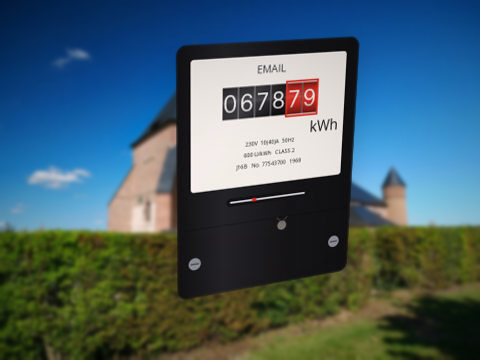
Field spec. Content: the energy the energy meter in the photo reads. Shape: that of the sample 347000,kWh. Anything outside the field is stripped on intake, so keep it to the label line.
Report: 678.79,kWh
